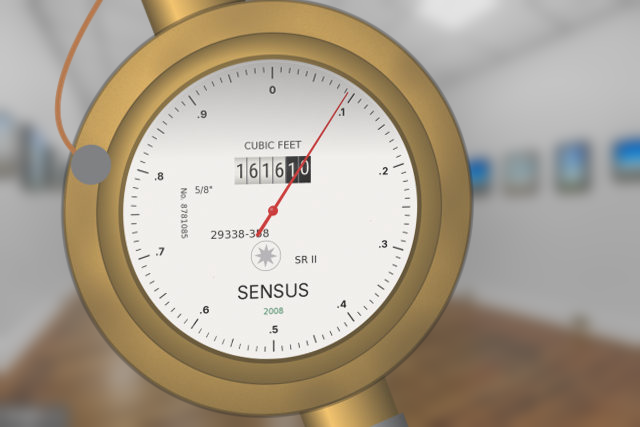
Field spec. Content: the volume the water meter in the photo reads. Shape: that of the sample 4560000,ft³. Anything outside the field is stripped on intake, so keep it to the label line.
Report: 161610.09,ft³
